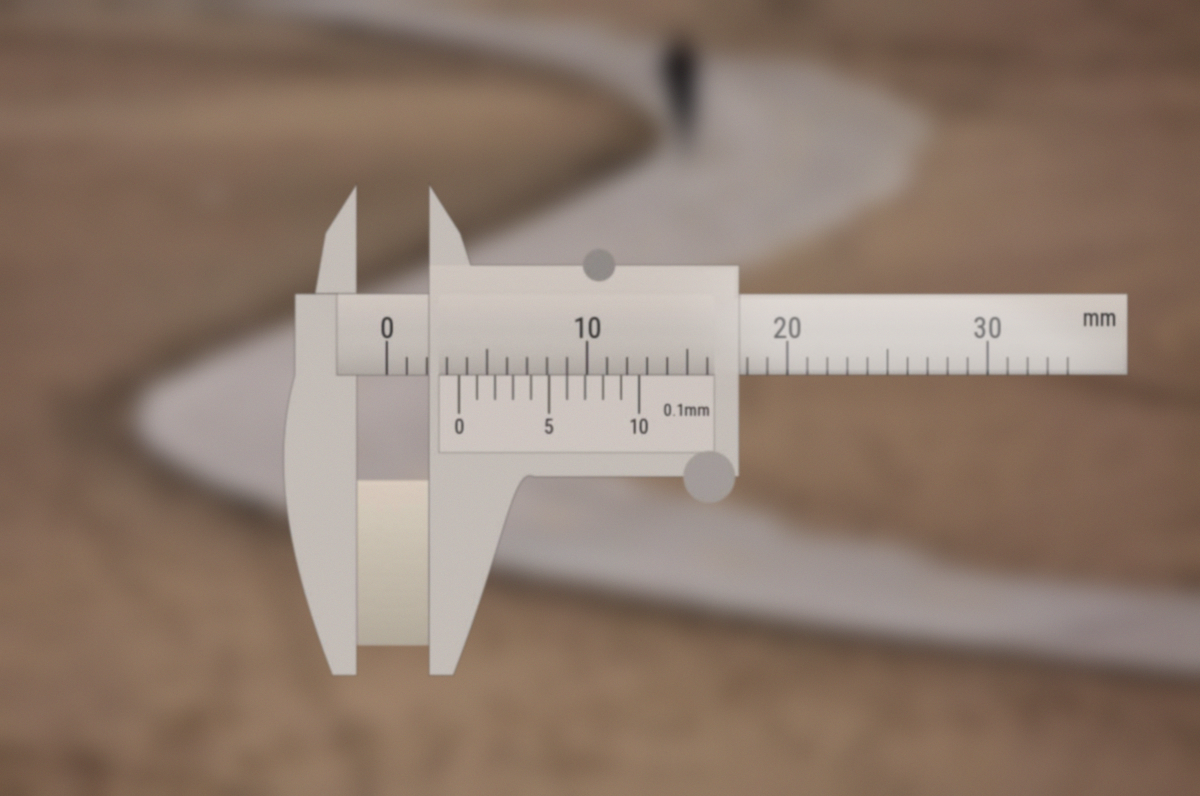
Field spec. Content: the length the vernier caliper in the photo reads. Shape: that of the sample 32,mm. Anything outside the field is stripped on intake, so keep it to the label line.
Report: 3.6,mm
